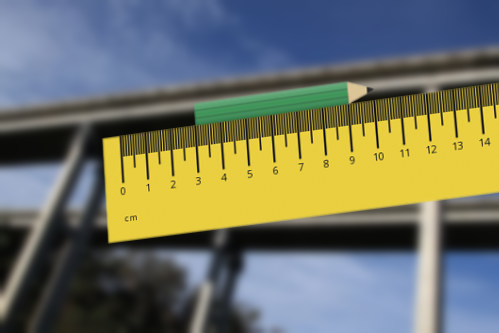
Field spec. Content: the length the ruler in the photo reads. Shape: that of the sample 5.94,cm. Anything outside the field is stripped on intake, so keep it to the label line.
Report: 7,cm
